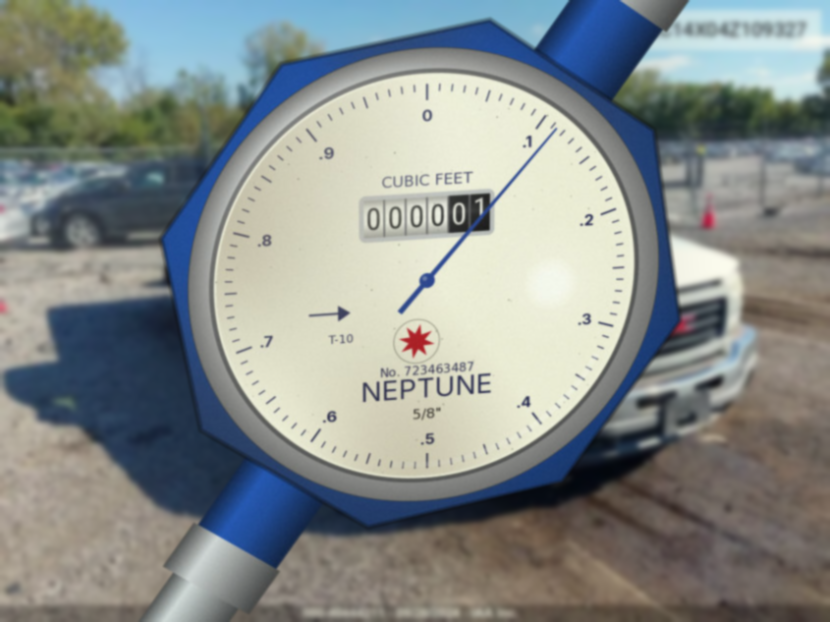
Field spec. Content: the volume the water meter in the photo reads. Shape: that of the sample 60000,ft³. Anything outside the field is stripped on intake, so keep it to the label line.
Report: 1.11,ft³
